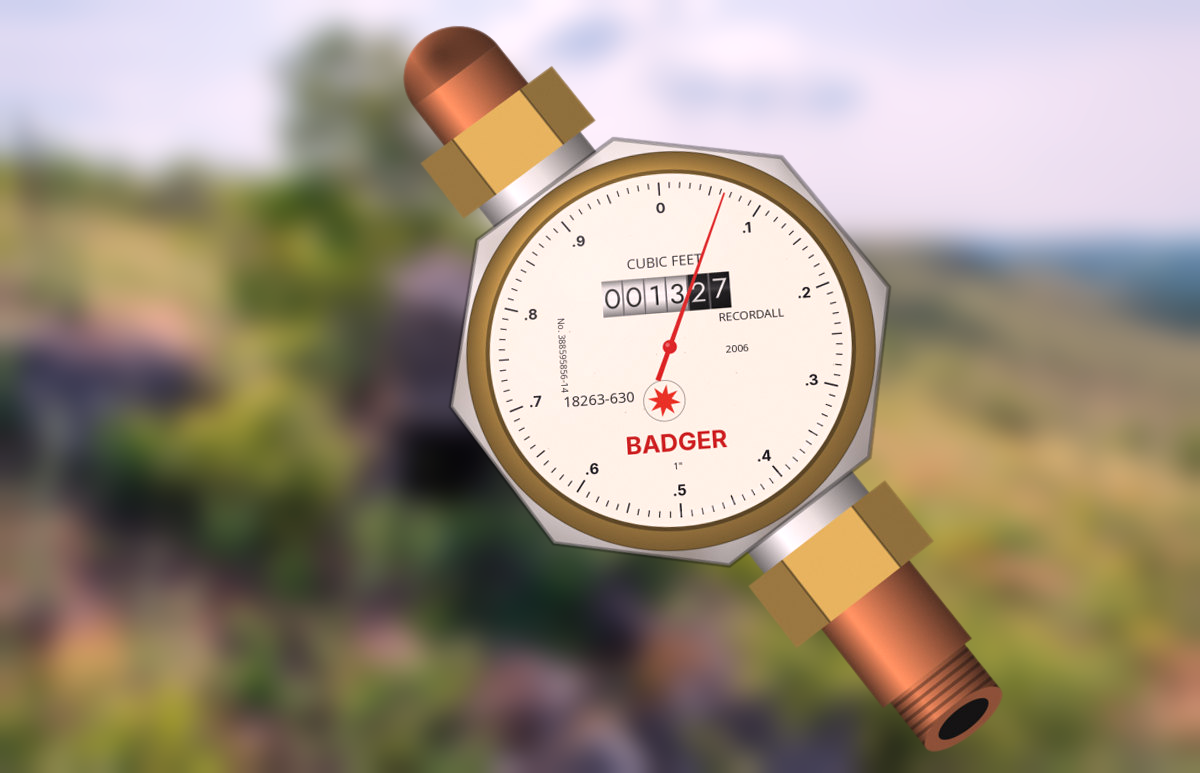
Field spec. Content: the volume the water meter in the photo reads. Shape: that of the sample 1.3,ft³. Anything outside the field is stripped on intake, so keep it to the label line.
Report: 1327.06,ft³
